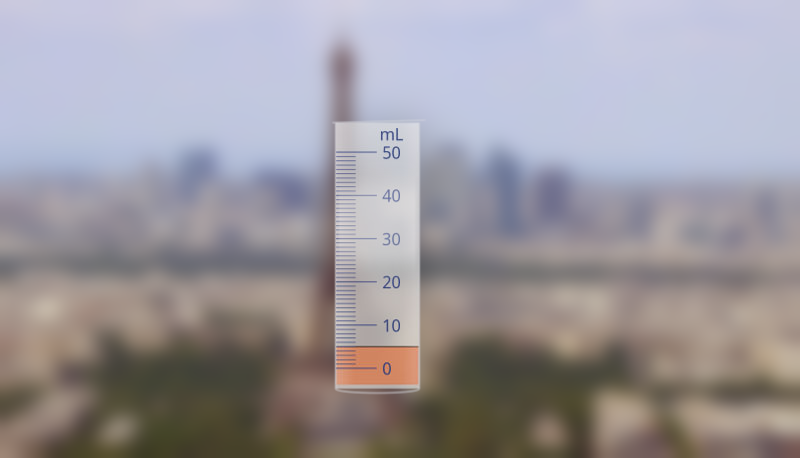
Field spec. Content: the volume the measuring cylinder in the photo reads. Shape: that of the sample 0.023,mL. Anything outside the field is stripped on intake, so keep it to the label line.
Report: 5,mL
